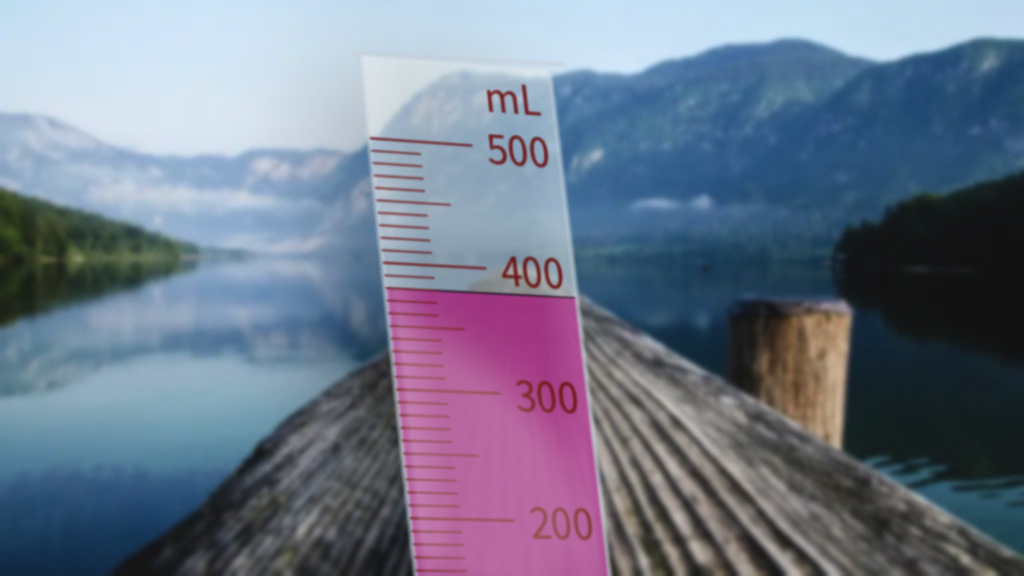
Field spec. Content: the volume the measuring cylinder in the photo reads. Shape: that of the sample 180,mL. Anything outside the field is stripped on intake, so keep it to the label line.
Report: 380,mL
